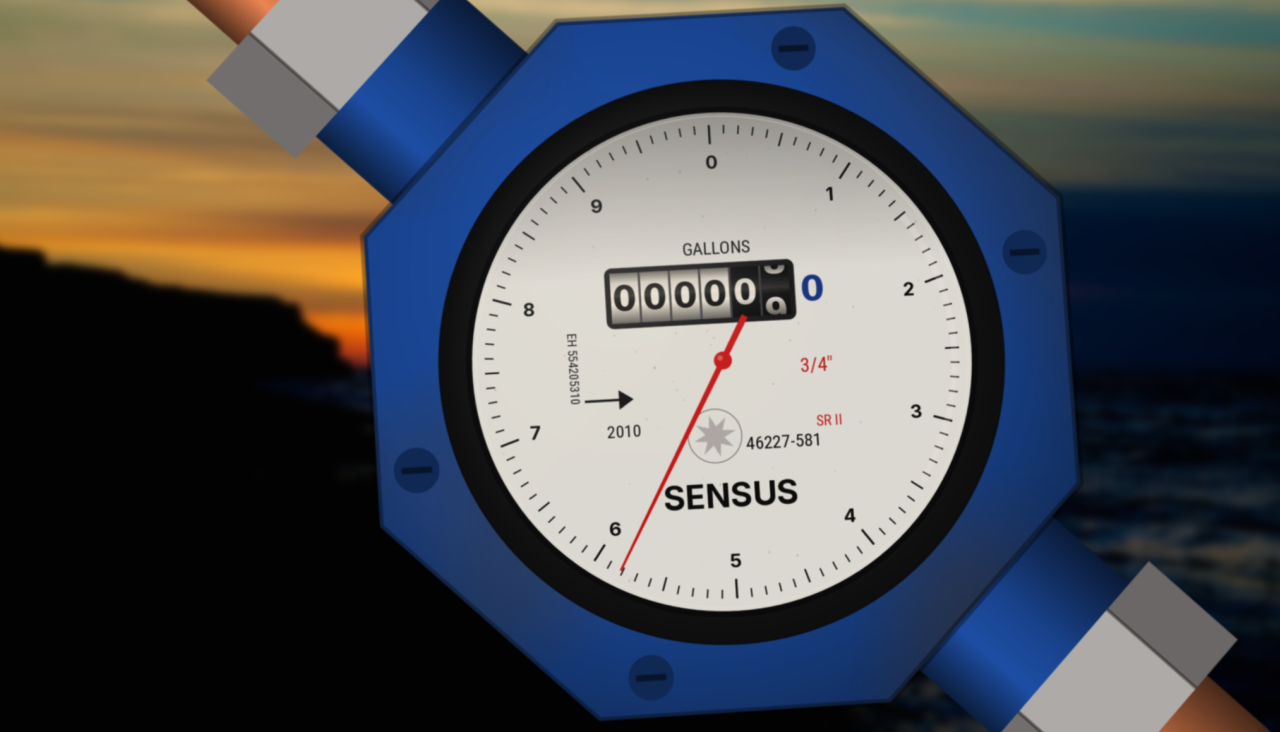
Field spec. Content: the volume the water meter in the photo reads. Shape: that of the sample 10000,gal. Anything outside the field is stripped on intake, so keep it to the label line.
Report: 85.8,gal
